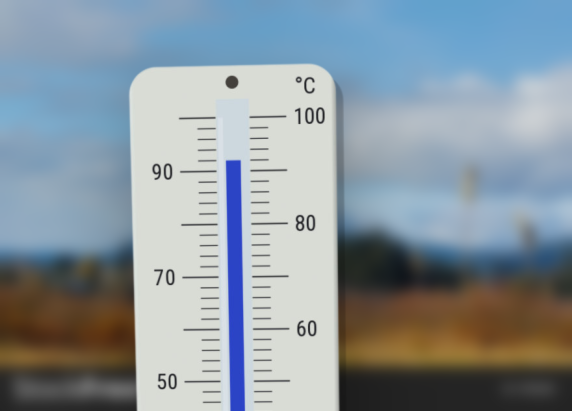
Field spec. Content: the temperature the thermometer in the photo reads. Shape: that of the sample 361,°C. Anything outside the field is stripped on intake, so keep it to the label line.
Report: 92,°C
